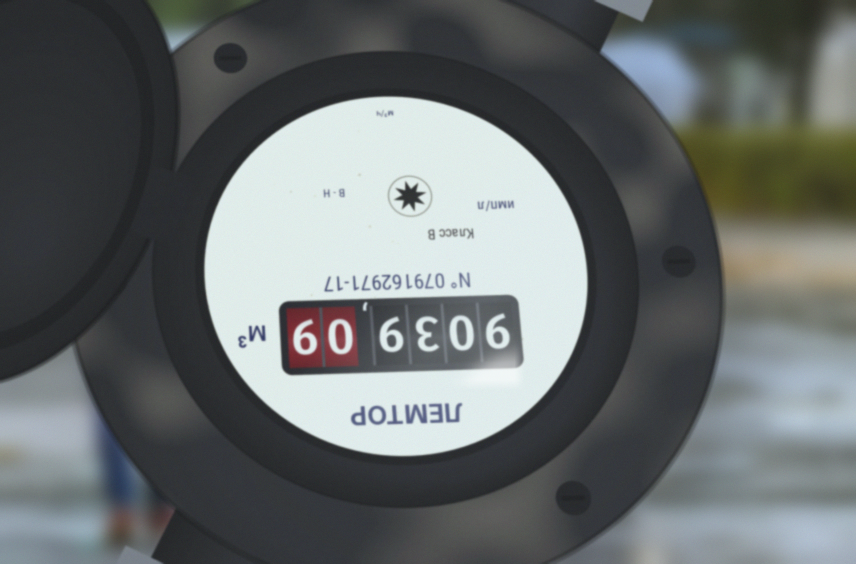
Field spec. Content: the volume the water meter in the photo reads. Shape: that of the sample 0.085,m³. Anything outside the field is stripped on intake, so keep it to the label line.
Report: 9039.09,m³
